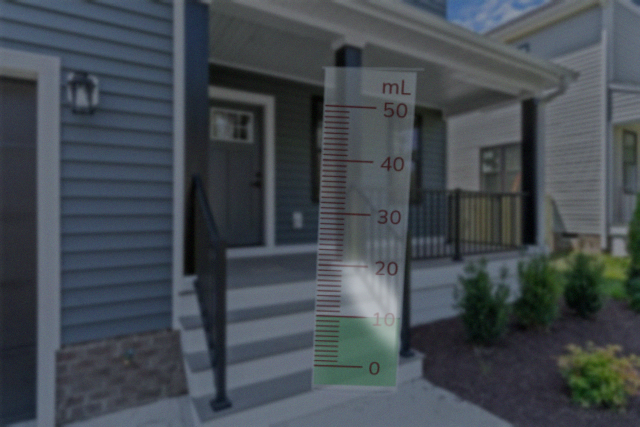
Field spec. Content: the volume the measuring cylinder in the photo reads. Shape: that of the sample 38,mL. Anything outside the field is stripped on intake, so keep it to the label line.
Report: 10,mL
